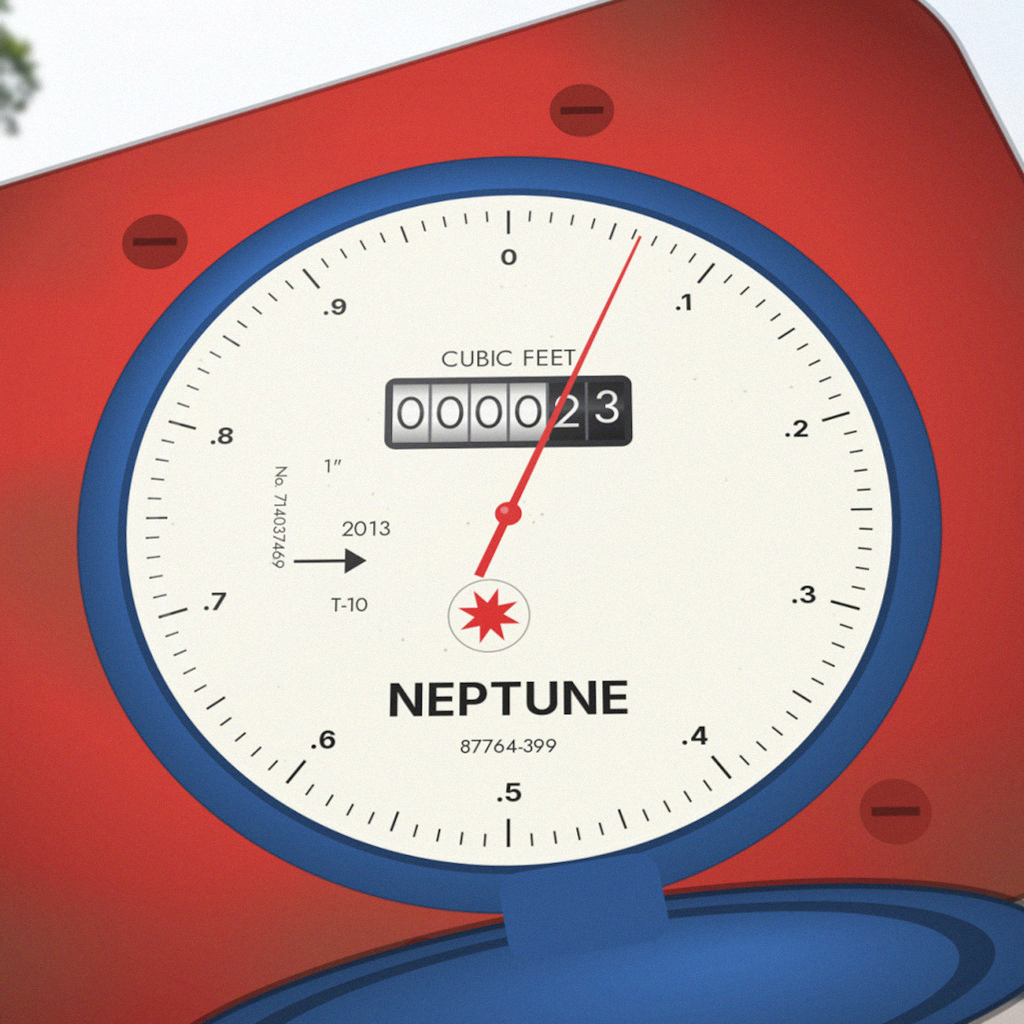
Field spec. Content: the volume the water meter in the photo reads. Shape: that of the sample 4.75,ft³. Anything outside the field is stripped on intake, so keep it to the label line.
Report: 23.06,ft³
